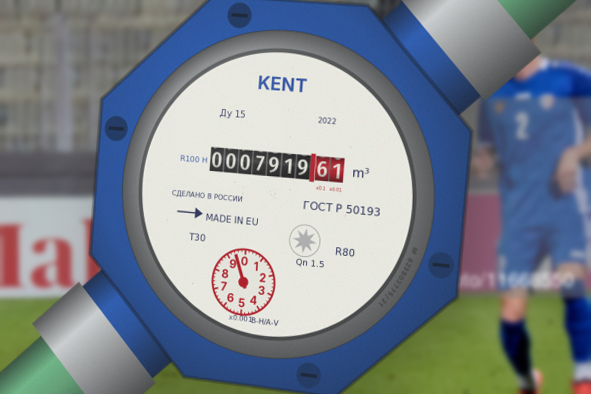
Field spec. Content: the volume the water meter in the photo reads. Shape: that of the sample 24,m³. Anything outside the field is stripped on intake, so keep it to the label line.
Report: 7919.609,m³
